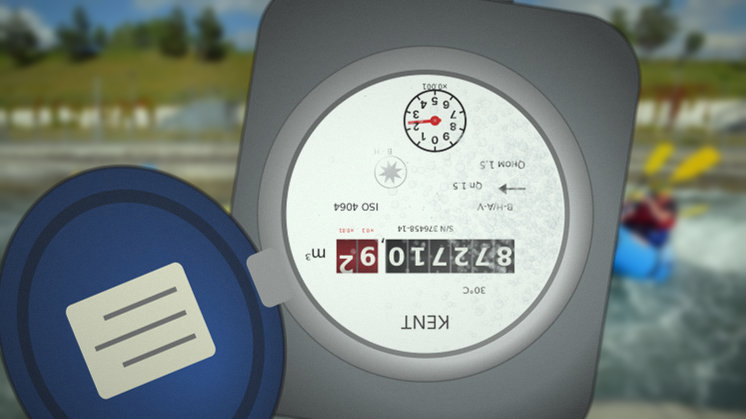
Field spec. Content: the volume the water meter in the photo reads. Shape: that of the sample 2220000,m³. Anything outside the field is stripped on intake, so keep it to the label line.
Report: 872710.922,m³
